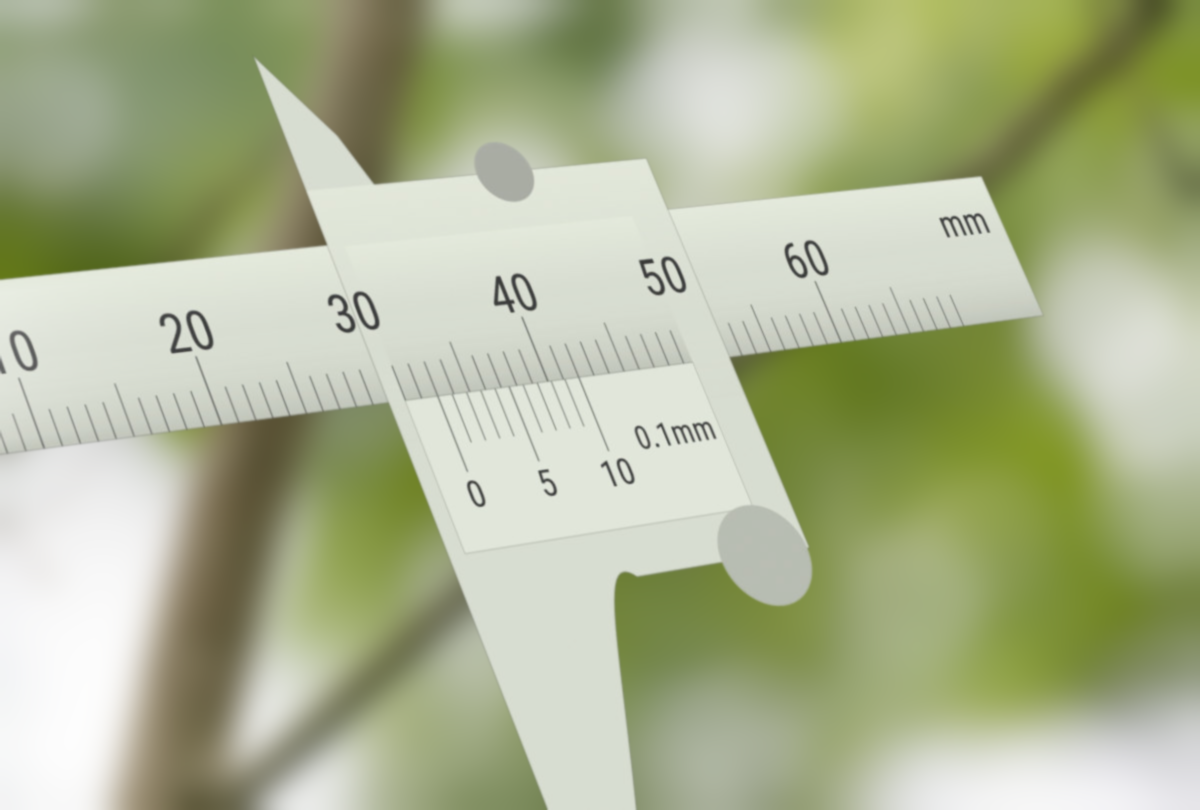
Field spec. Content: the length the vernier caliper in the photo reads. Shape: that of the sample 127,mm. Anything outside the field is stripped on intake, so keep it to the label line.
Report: 33.0,mm
